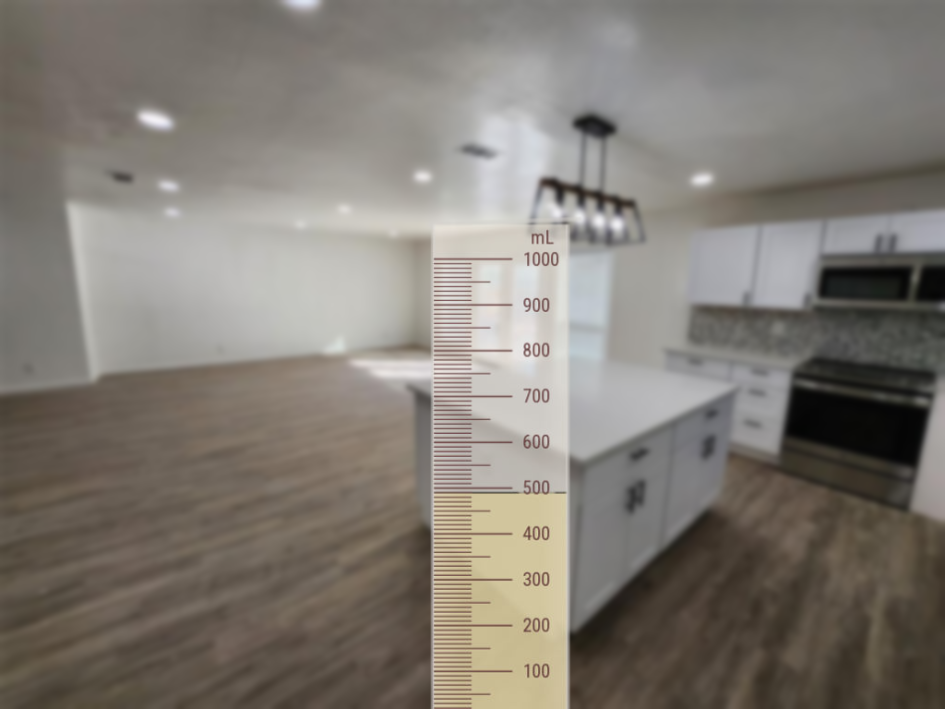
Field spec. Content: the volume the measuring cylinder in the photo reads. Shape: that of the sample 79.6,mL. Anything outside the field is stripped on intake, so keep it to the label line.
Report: 490,mL
